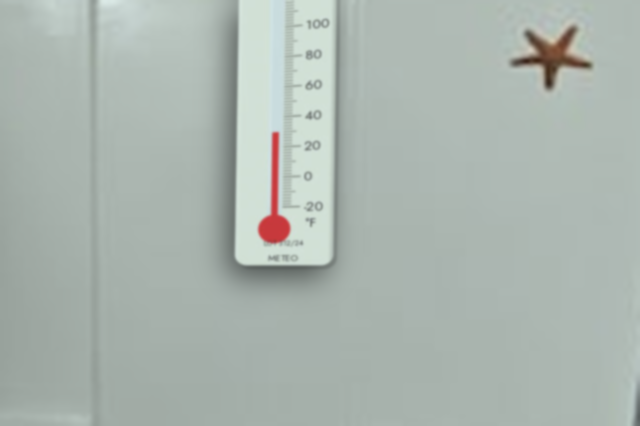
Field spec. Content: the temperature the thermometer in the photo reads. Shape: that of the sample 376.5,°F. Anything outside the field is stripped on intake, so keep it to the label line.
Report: 30,°F
